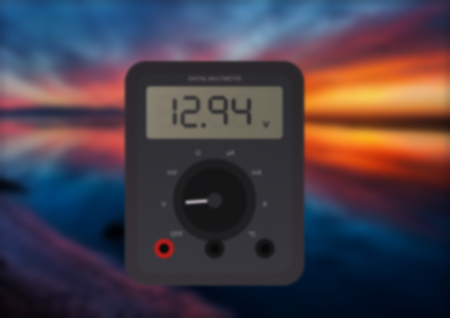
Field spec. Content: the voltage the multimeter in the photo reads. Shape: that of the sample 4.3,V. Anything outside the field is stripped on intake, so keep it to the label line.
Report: 12.94,V
